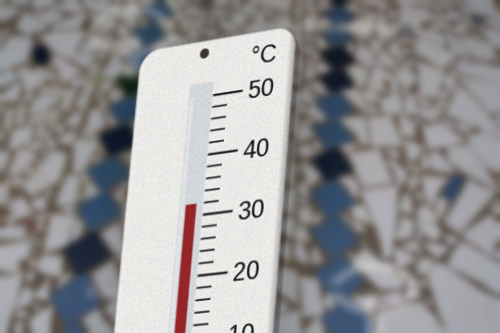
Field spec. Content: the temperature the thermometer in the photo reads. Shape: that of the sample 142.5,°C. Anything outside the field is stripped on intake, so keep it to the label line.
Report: 32,°C
